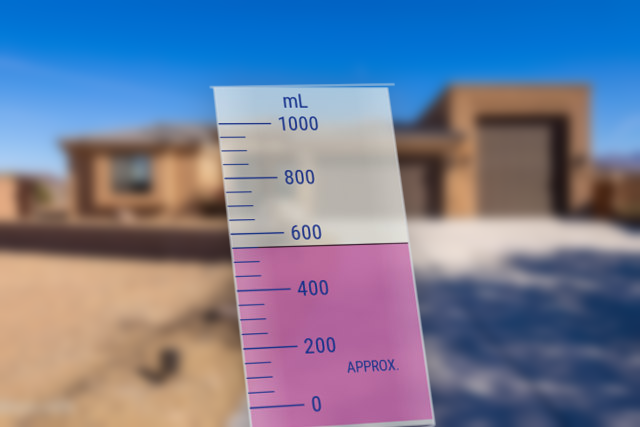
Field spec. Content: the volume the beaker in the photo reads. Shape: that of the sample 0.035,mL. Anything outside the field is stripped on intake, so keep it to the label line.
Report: 550,mL
